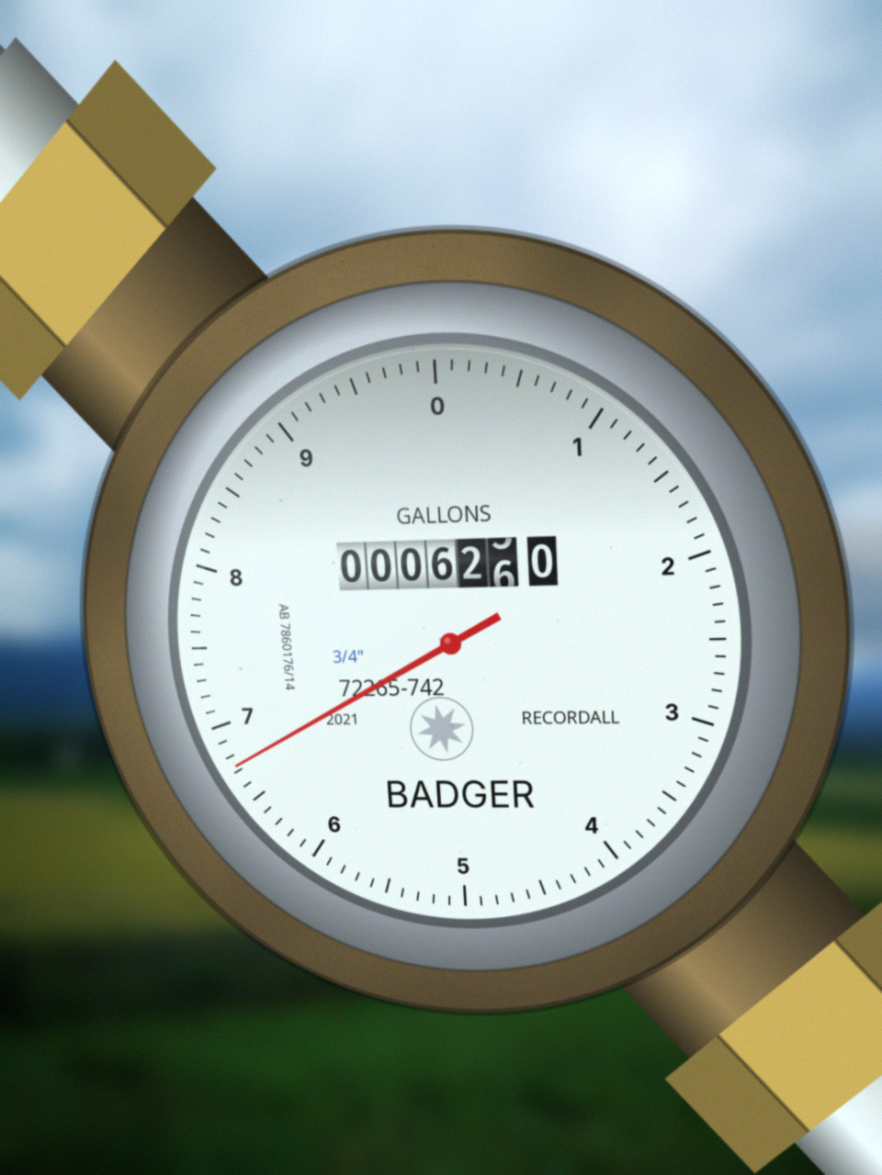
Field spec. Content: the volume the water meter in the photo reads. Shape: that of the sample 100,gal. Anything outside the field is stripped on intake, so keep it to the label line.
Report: 6256.7,gal
